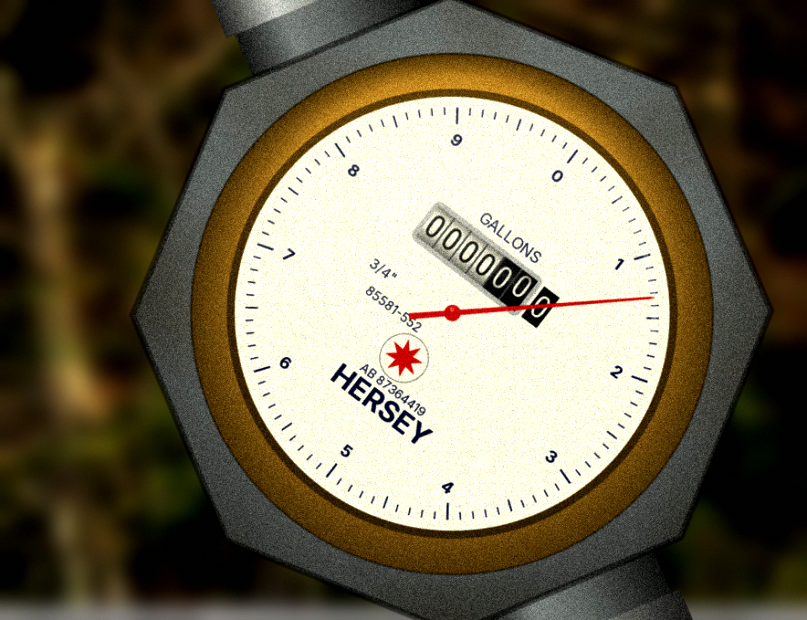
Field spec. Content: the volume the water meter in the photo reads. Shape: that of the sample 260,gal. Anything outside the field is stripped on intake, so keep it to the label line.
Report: 1.3,gal
